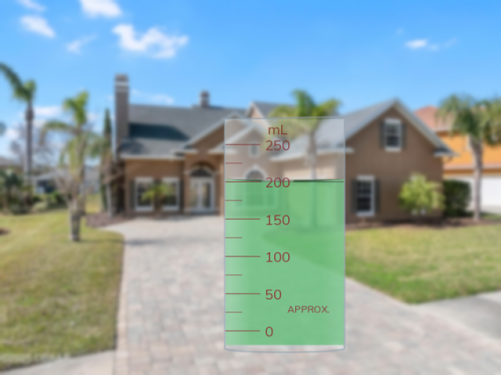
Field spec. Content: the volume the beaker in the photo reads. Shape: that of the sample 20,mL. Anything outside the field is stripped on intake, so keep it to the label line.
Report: 200,mL
